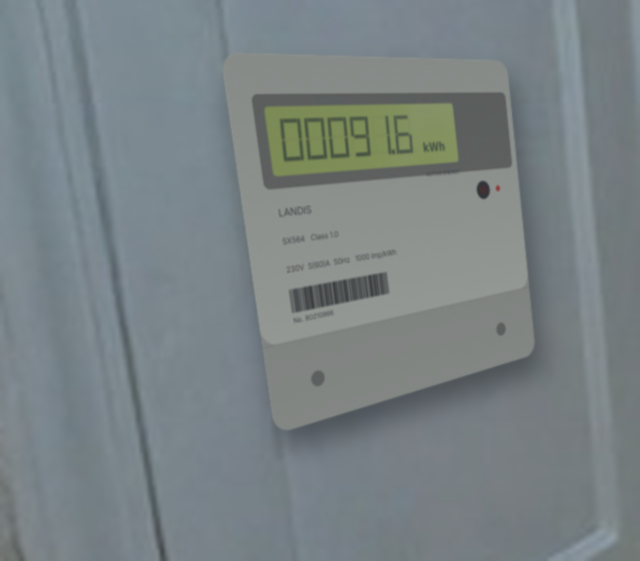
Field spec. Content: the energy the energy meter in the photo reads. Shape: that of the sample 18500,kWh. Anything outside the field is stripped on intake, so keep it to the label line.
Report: 91.6,kWh
